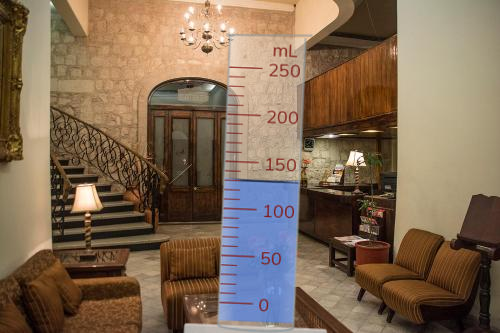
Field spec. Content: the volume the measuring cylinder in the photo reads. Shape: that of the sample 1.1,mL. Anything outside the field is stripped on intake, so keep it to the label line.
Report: 130,mL
